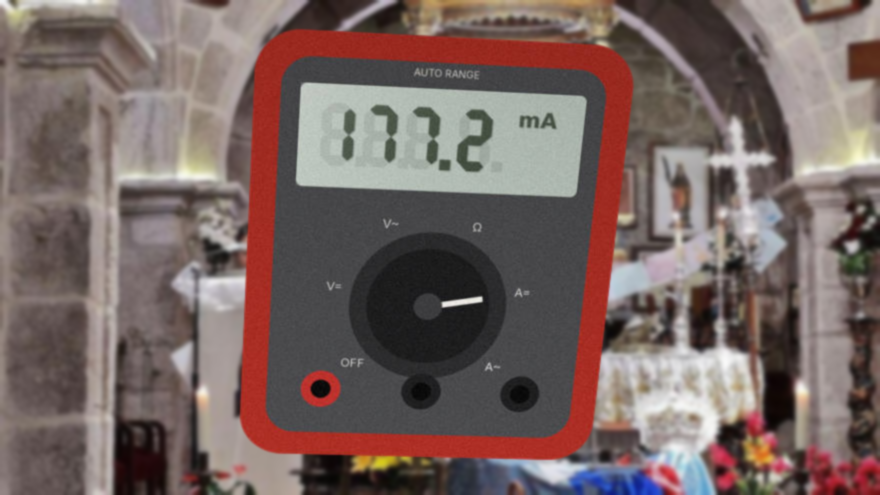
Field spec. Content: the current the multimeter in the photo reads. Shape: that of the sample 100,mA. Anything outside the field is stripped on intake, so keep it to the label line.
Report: 177.2,mA
